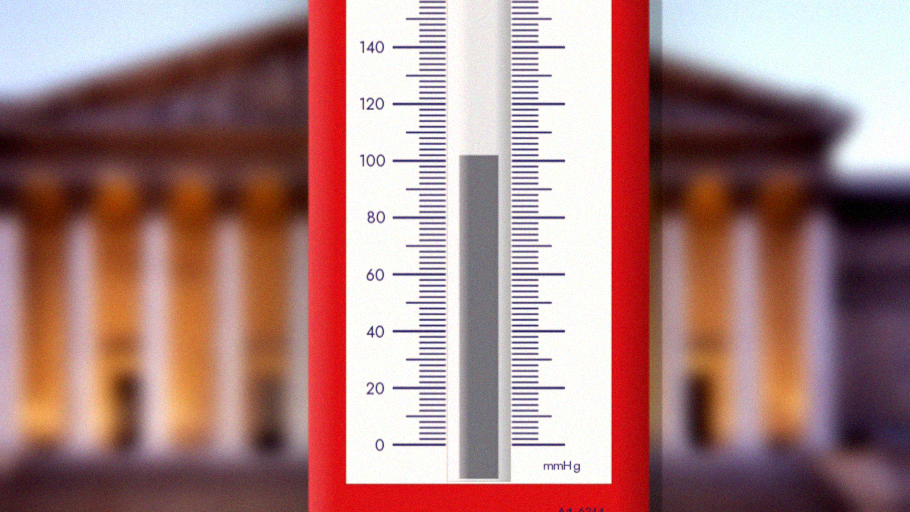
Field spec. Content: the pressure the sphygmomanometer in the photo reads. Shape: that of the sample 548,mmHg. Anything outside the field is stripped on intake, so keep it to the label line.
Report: 102,mmHg
